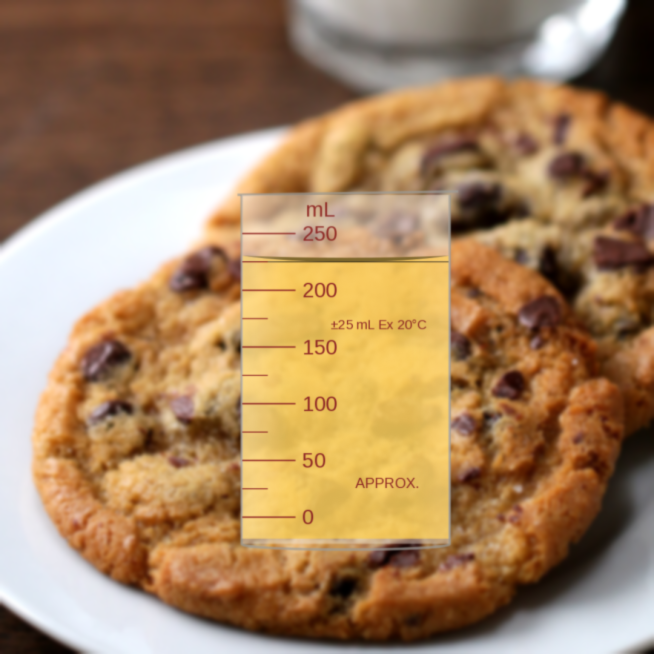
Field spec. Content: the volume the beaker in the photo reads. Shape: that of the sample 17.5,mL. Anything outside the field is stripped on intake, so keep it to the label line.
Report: 225,mL
